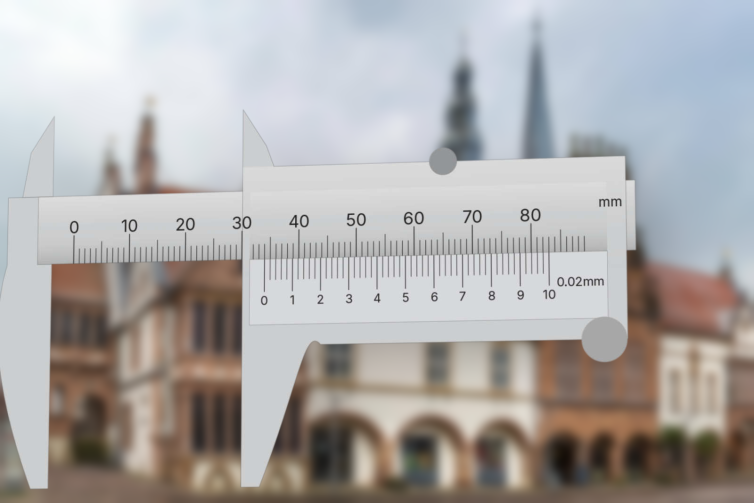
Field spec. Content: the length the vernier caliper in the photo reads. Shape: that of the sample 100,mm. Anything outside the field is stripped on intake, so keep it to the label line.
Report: 34.0,mm
